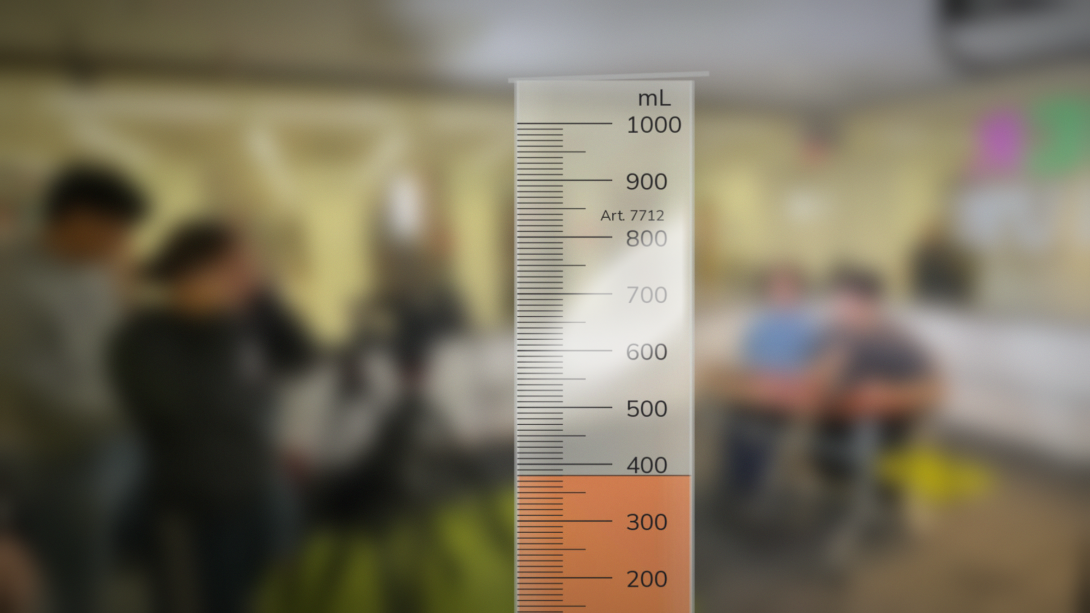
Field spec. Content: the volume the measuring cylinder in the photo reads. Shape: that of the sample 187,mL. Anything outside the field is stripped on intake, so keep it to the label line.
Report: 380,mL
